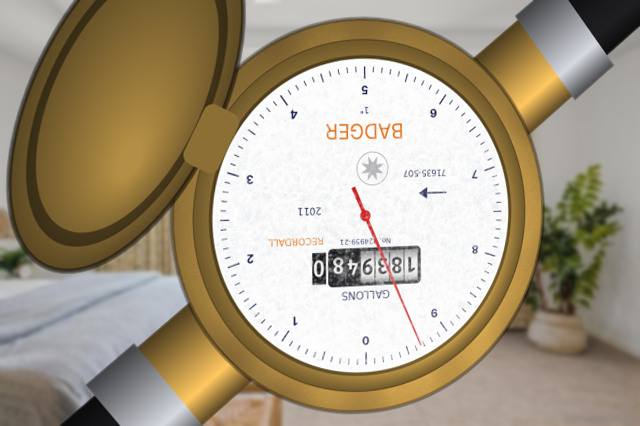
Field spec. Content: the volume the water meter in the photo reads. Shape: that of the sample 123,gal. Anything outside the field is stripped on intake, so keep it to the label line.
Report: 1839479.3,gal
